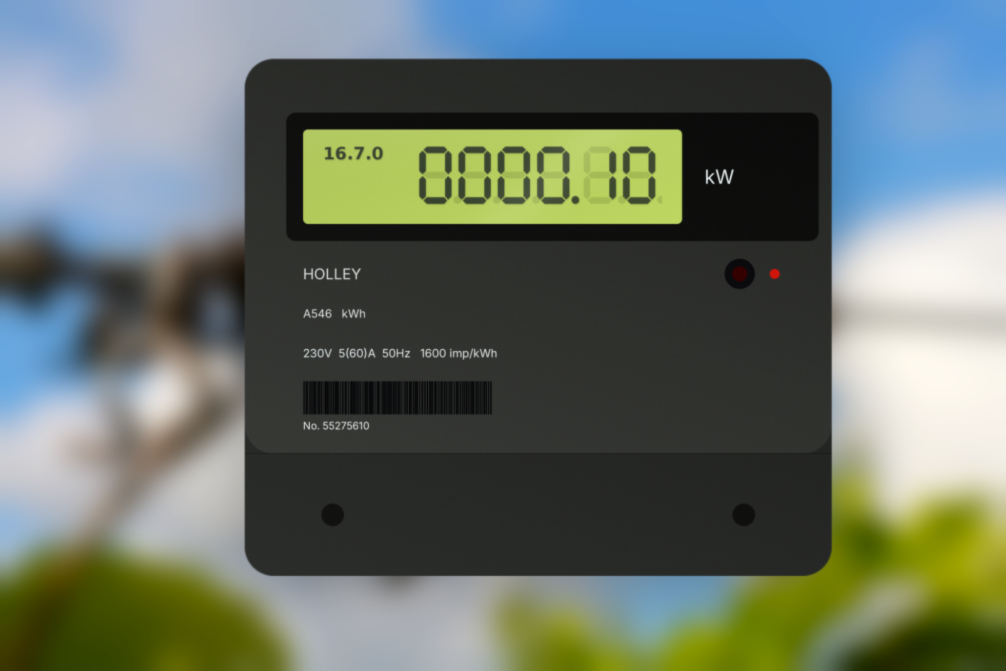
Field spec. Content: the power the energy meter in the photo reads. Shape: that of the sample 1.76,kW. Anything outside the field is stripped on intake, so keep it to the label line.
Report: 0.10,kW
